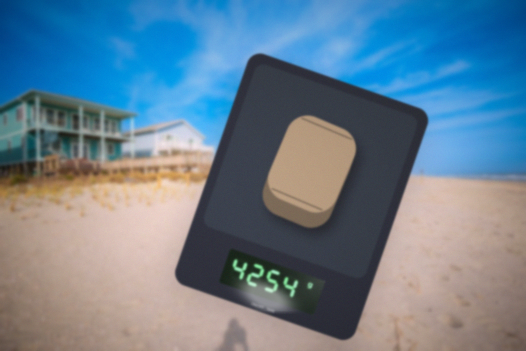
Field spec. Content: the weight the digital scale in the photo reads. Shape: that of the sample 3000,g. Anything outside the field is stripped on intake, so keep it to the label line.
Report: 4254,g
